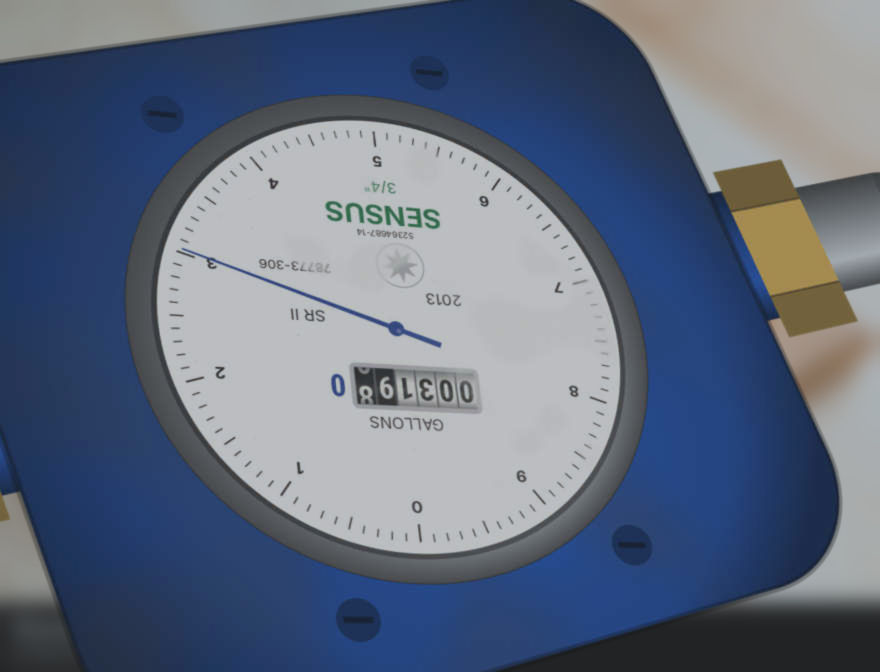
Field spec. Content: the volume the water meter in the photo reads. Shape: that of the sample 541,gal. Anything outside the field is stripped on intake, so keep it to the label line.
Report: 31983.0,gal
